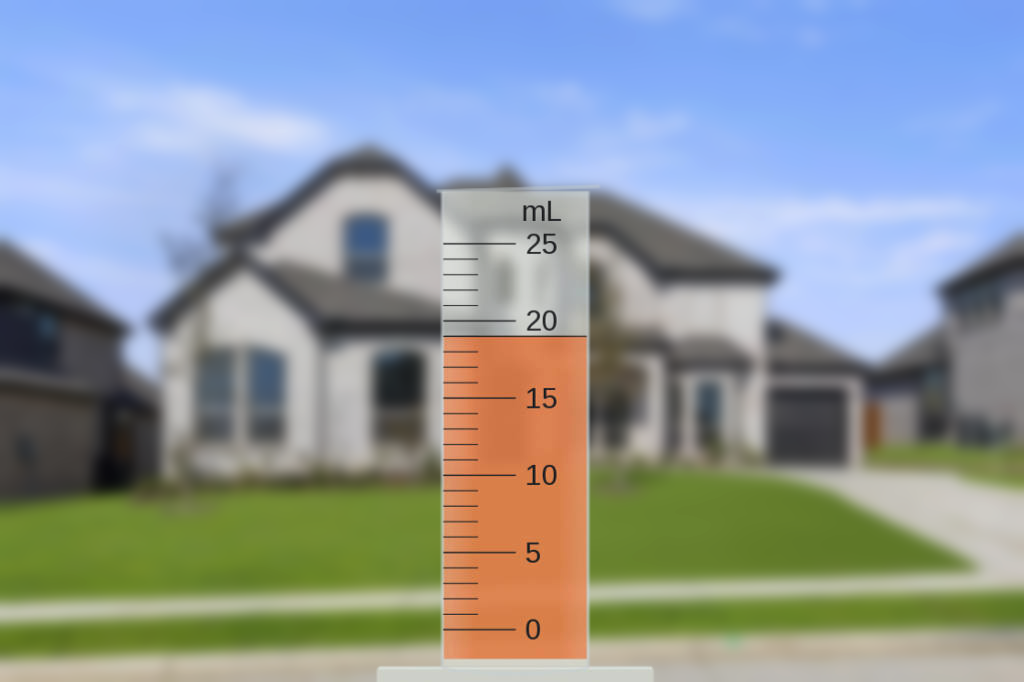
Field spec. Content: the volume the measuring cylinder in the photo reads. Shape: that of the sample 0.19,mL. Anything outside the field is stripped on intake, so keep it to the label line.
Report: 19,mL
